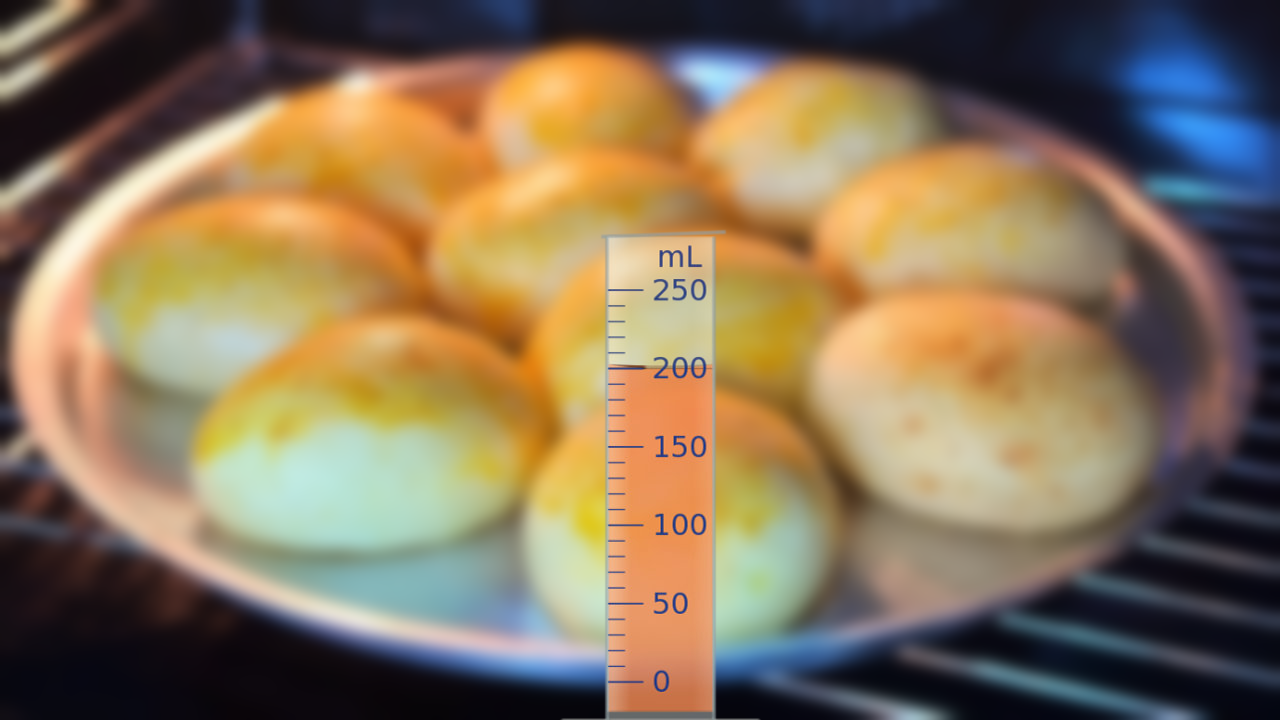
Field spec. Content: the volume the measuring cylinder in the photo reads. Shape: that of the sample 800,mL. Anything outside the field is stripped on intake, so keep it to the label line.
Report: 200,mL
